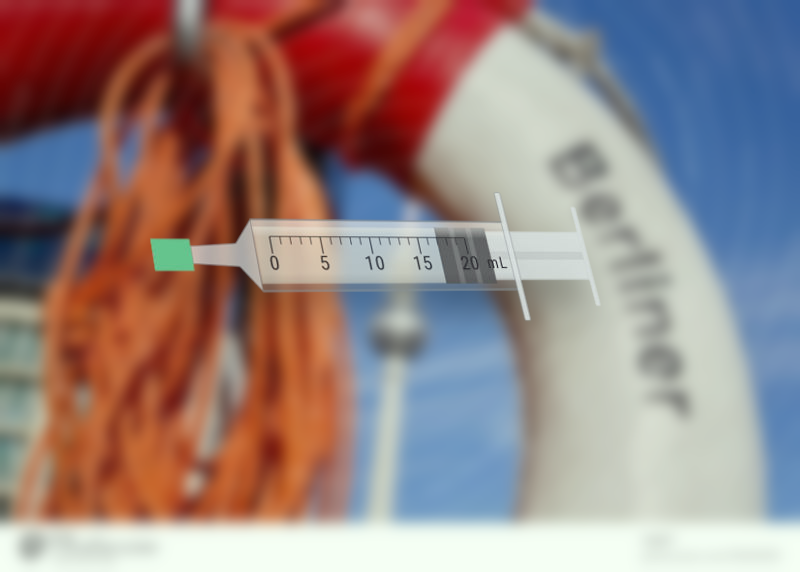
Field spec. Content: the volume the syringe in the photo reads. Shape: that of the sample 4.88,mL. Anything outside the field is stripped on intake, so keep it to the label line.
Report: 17,mL
